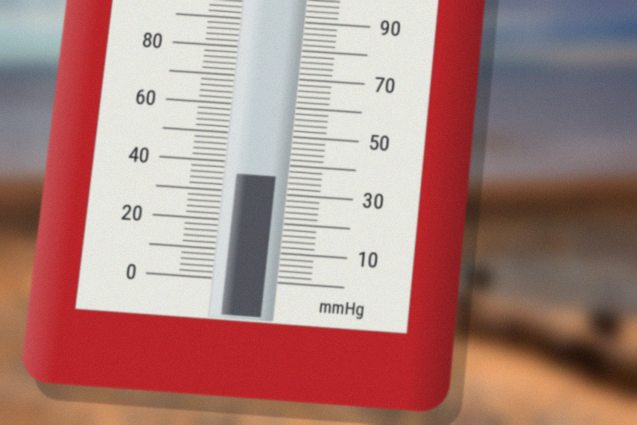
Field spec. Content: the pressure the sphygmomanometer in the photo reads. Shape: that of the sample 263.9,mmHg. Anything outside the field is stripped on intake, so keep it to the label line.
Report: 36,mmHg
